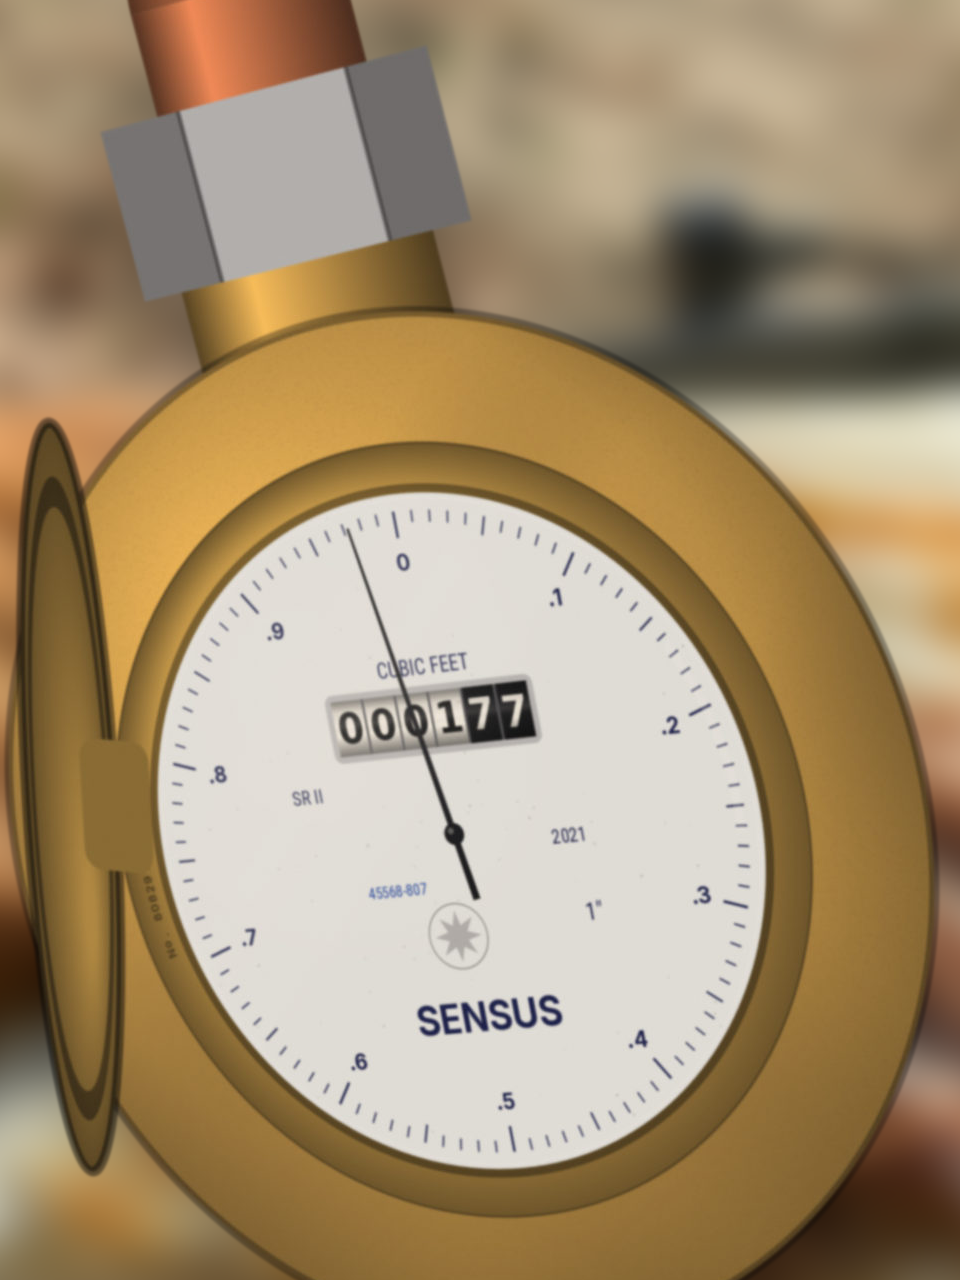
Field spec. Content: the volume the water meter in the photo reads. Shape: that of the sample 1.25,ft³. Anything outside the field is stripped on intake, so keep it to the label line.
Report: 176.97,ft³
